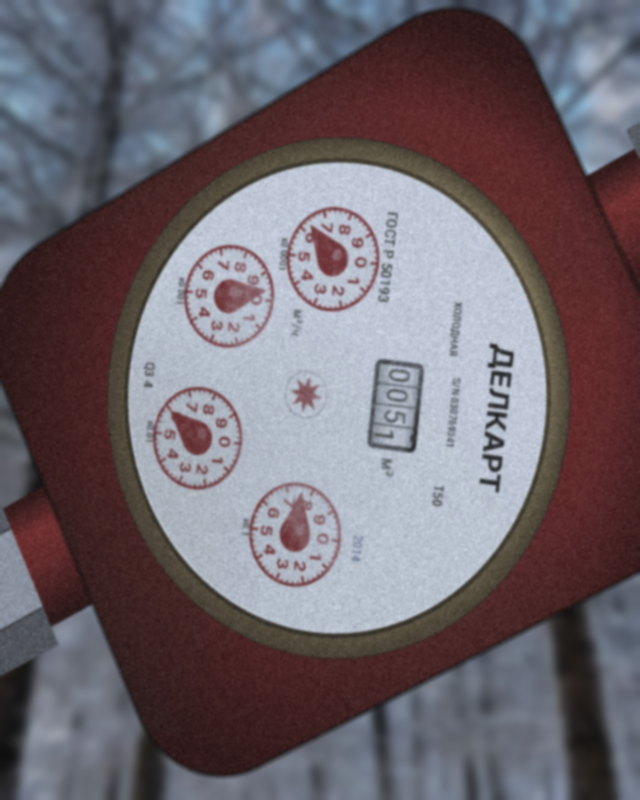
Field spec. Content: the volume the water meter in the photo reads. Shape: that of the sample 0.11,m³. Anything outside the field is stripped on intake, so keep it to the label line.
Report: 50.7596,m³
